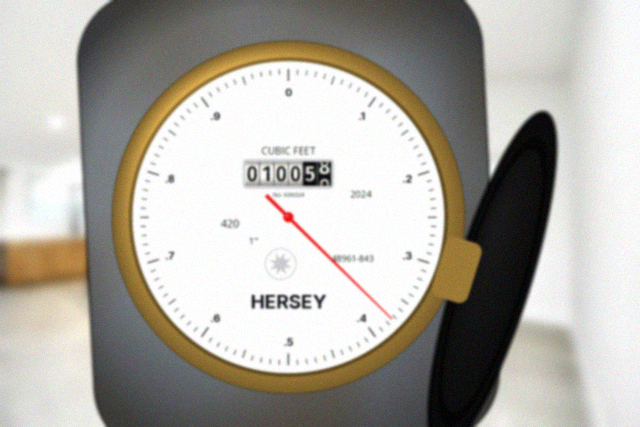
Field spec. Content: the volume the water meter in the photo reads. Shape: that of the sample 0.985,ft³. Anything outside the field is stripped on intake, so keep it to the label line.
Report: 10058.37,ft³
